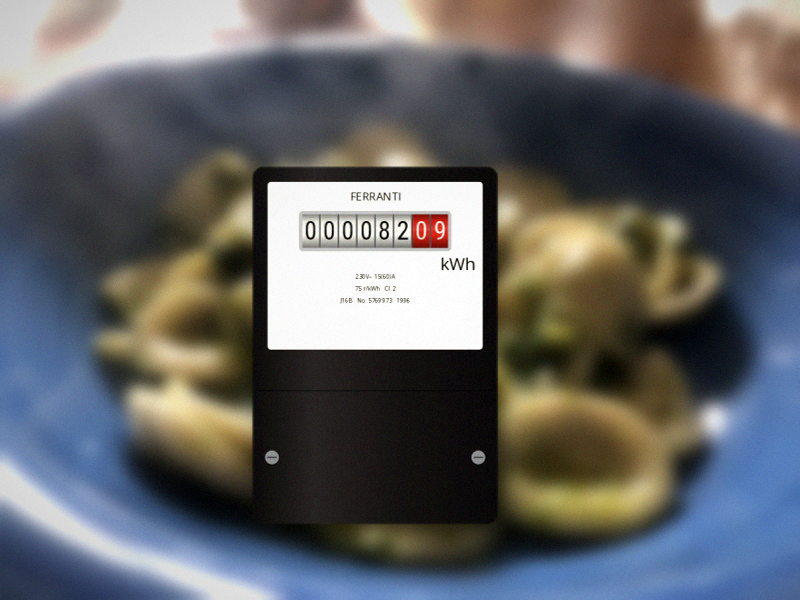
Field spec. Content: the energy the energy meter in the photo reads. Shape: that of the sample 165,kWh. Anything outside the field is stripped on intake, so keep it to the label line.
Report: 82.09,kWh
